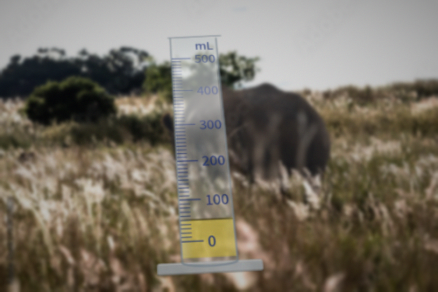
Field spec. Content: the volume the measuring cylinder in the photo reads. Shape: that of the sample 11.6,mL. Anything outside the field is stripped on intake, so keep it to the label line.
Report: 50,mL
